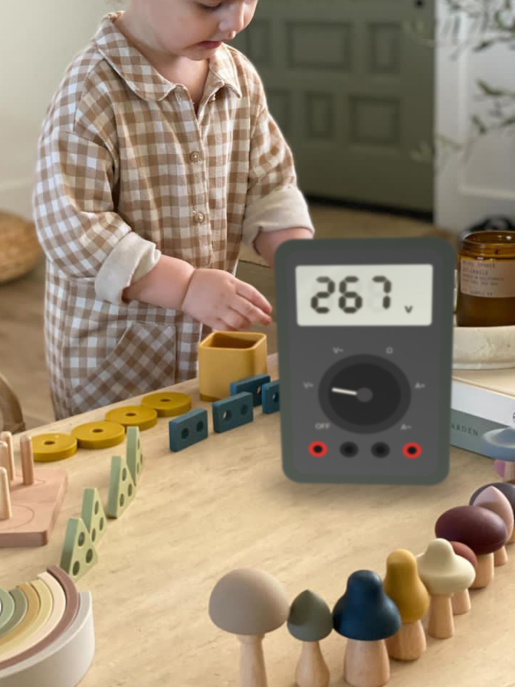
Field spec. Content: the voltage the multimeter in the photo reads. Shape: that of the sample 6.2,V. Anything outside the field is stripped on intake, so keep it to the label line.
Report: 267,V
